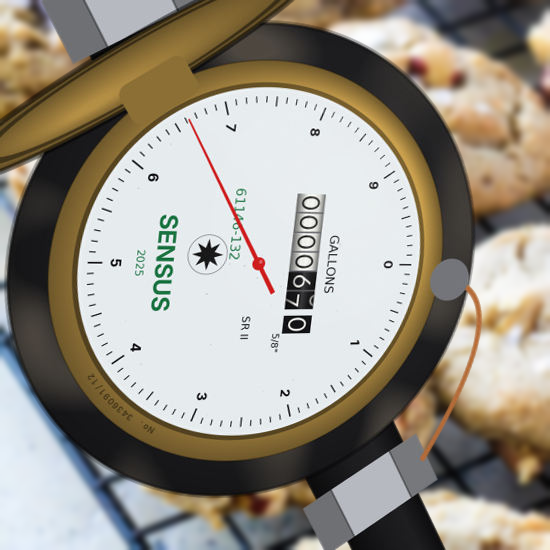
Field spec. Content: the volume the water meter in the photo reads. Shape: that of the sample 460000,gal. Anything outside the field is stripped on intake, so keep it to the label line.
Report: 666.6,gal
